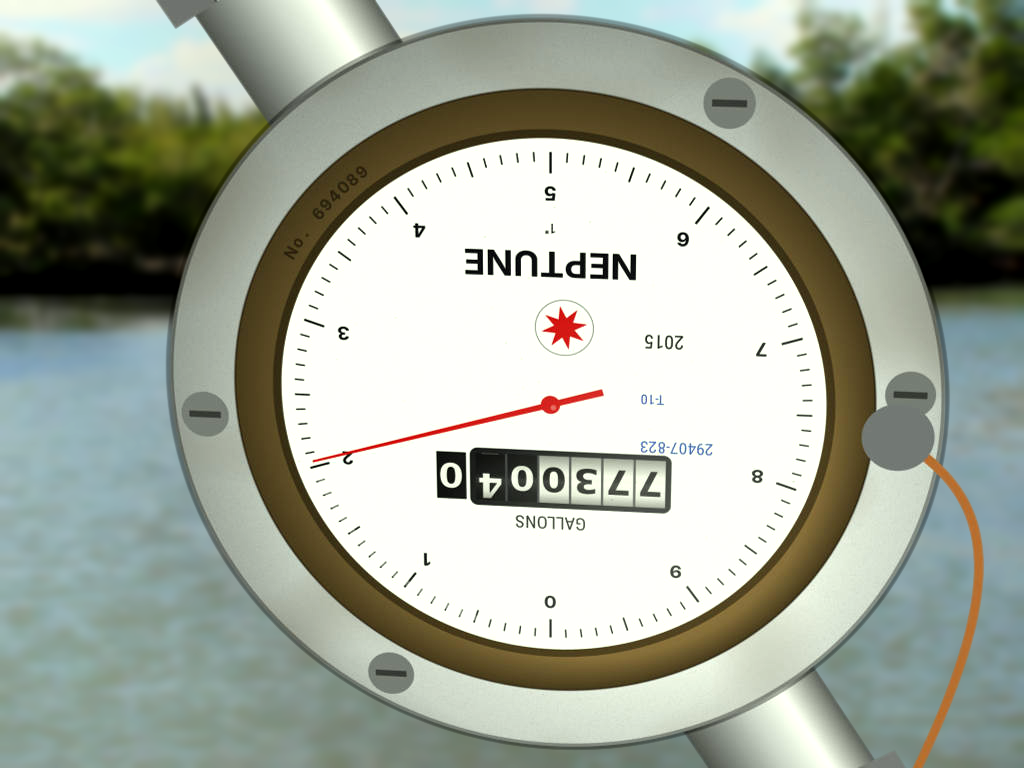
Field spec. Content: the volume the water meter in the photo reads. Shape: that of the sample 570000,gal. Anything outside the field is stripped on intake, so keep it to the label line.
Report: 7730042.0,gal
